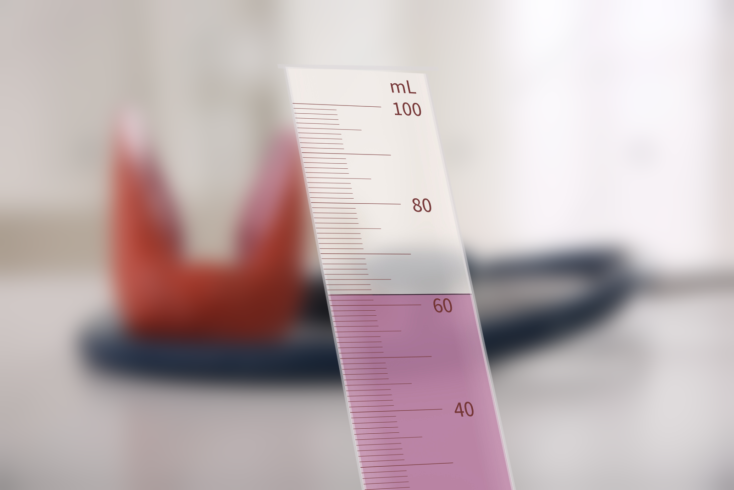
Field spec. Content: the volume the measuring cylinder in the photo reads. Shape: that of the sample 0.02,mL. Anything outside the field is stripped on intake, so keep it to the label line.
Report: 62,mL
